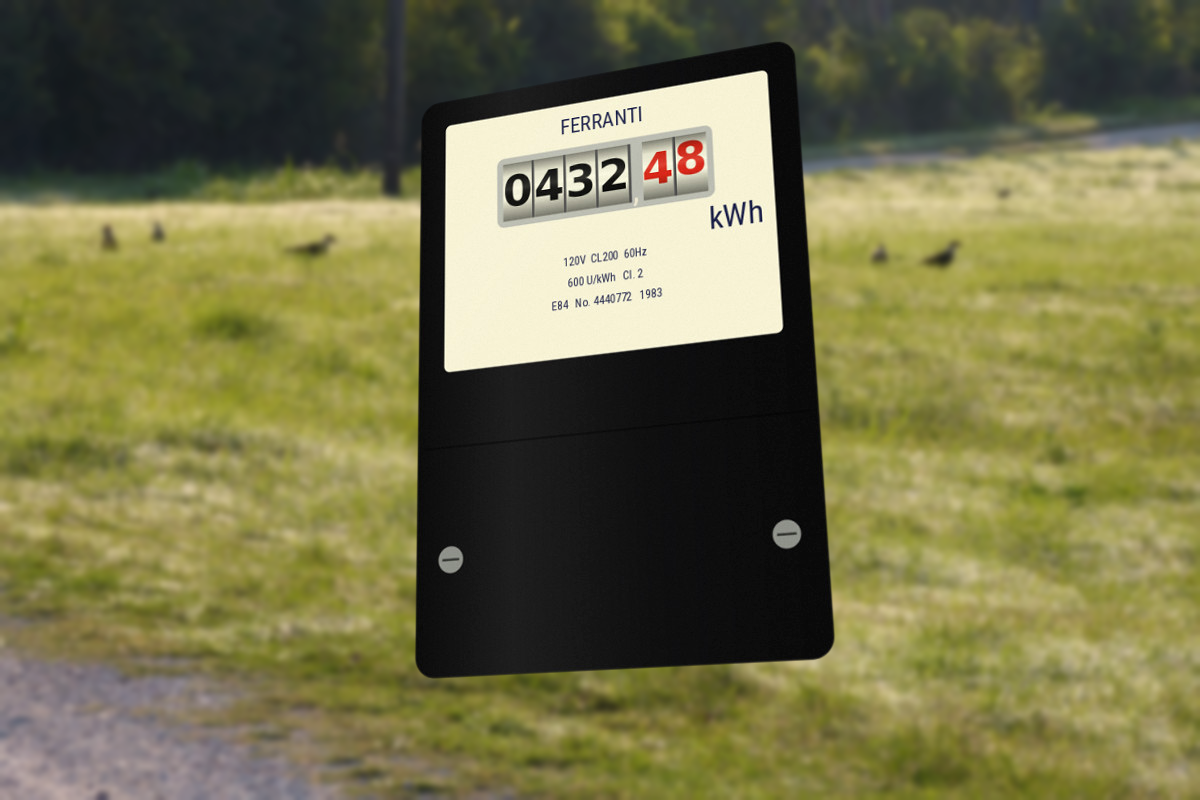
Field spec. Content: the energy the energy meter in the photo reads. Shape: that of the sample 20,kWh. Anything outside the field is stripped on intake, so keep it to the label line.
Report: 432.48,kWh
